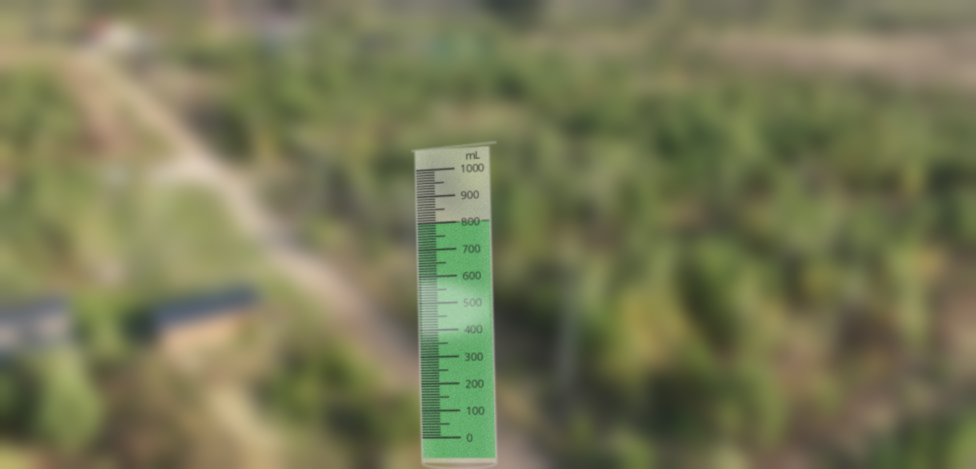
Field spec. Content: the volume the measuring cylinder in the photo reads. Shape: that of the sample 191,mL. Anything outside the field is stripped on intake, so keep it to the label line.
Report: 800,mL
